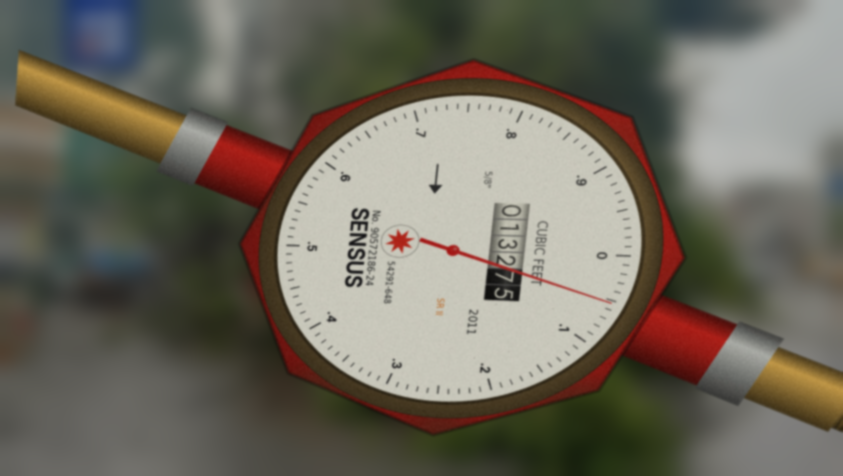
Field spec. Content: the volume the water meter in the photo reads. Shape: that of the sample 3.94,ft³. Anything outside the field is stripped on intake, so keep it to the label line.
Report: 13275.05,ft³
